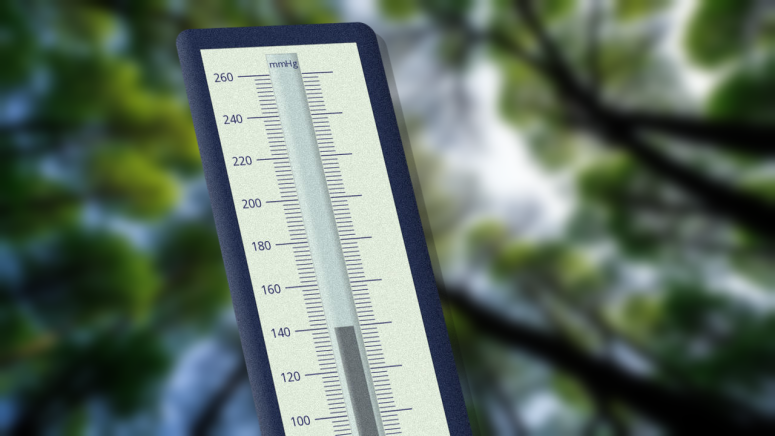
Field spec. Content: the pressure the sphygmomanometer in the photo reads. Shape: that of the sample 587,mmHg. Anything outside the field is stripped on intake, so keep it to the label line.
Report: 140,mmHg
